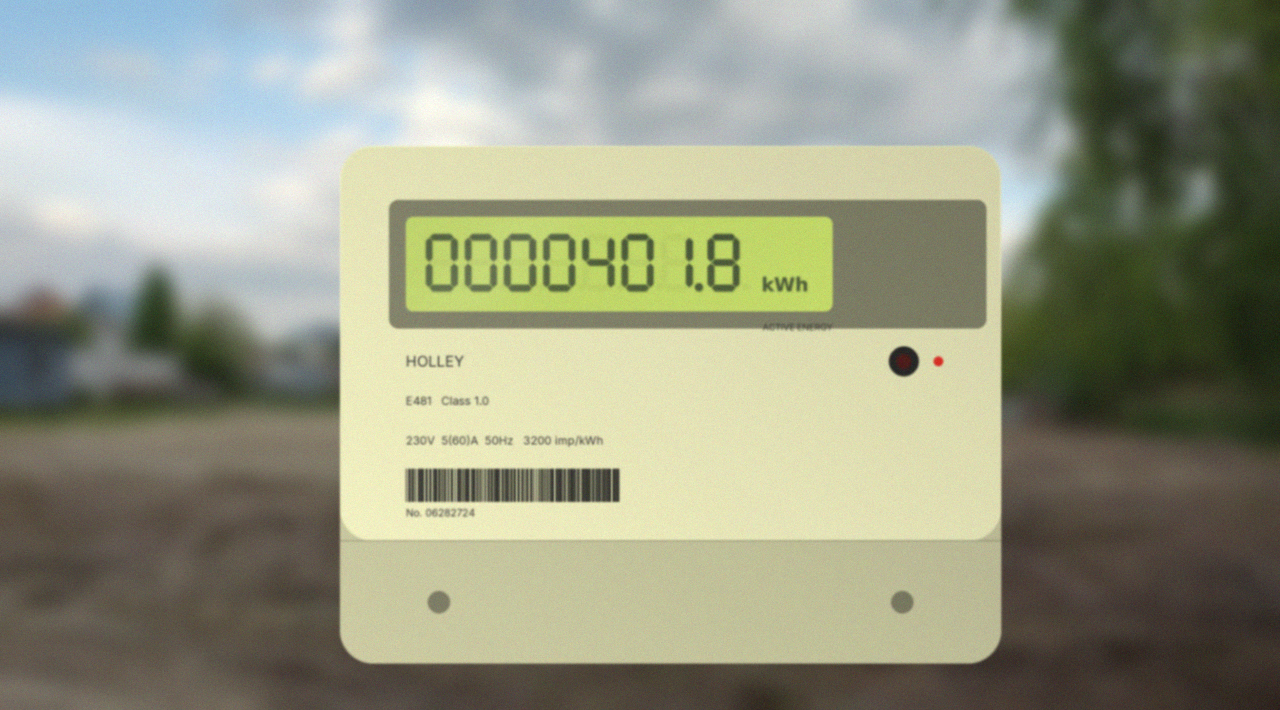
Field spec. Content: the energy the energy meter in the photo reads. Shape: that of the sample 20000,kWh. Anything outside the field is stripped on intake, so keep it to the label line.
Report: 401.8,kWh
